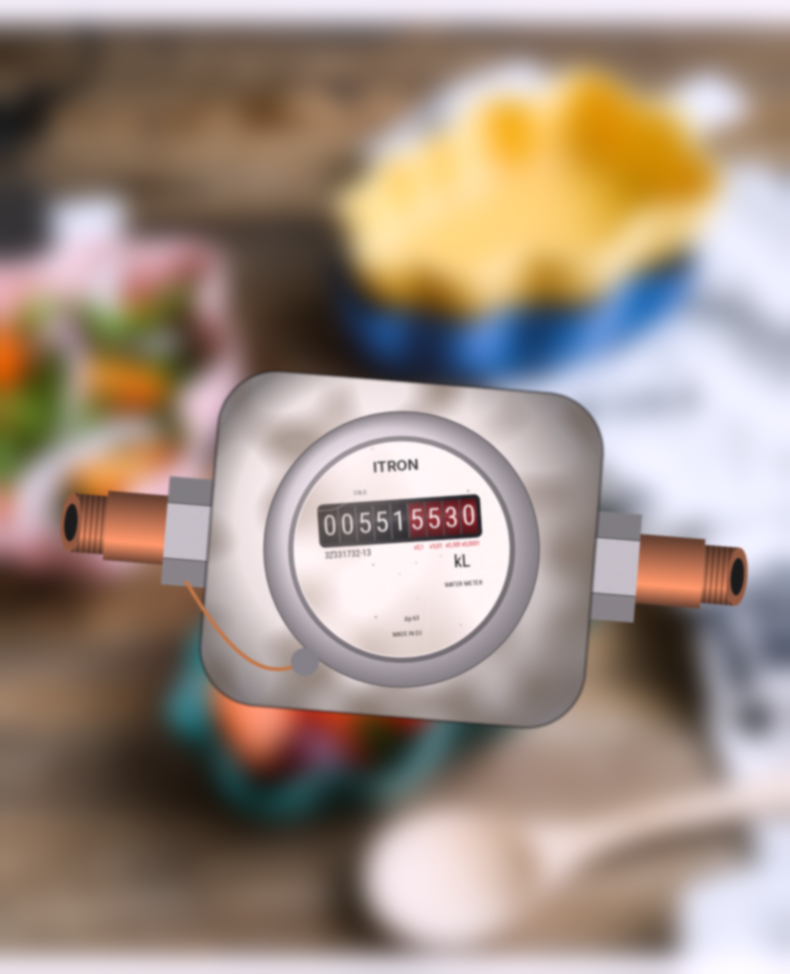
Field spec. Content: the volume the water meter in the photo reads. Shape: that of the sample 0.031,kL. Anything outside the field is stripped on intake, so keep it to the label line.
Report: 551.5530,kL
